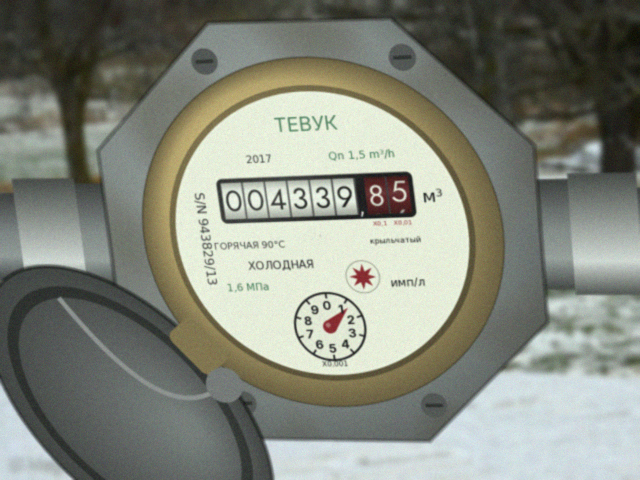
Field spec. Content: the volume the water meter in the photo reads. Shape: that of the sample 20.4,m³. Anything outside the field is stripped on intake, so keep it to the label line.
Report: 4339.851,m³
